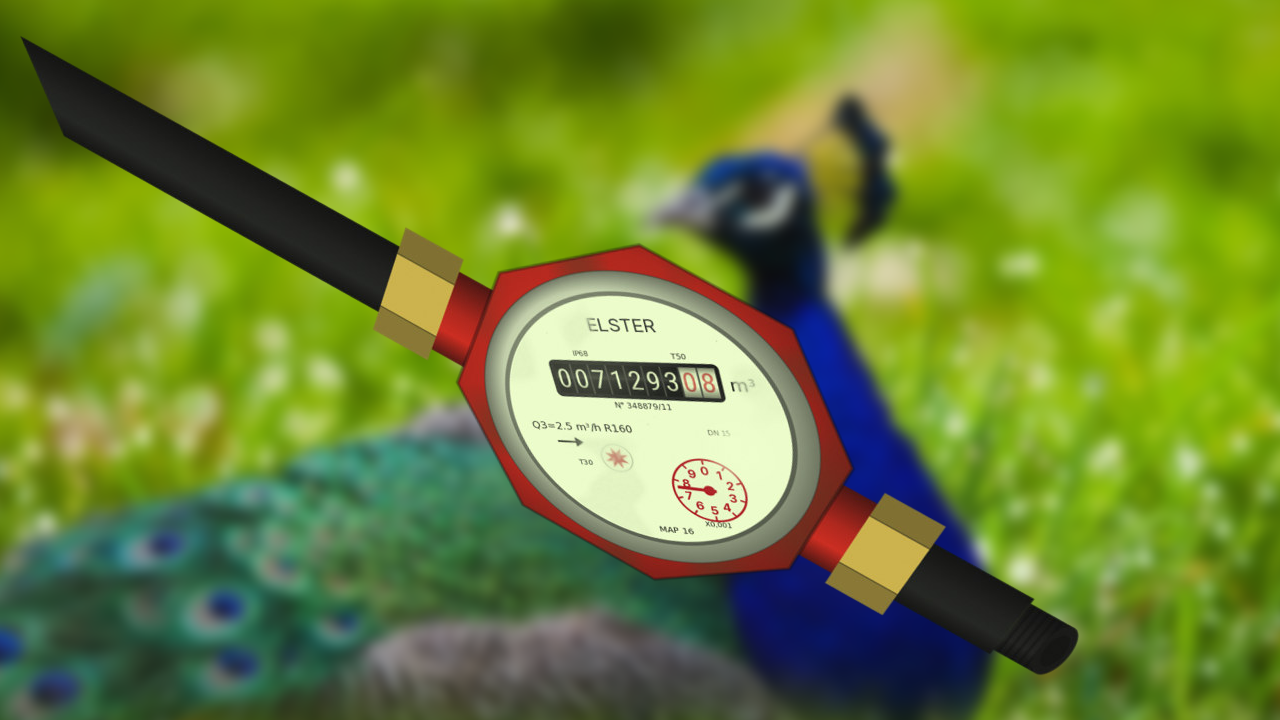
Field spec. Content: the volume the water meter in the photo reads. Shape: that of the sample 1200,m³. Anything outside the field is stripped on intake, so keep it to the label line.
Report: 71293.087,m³
